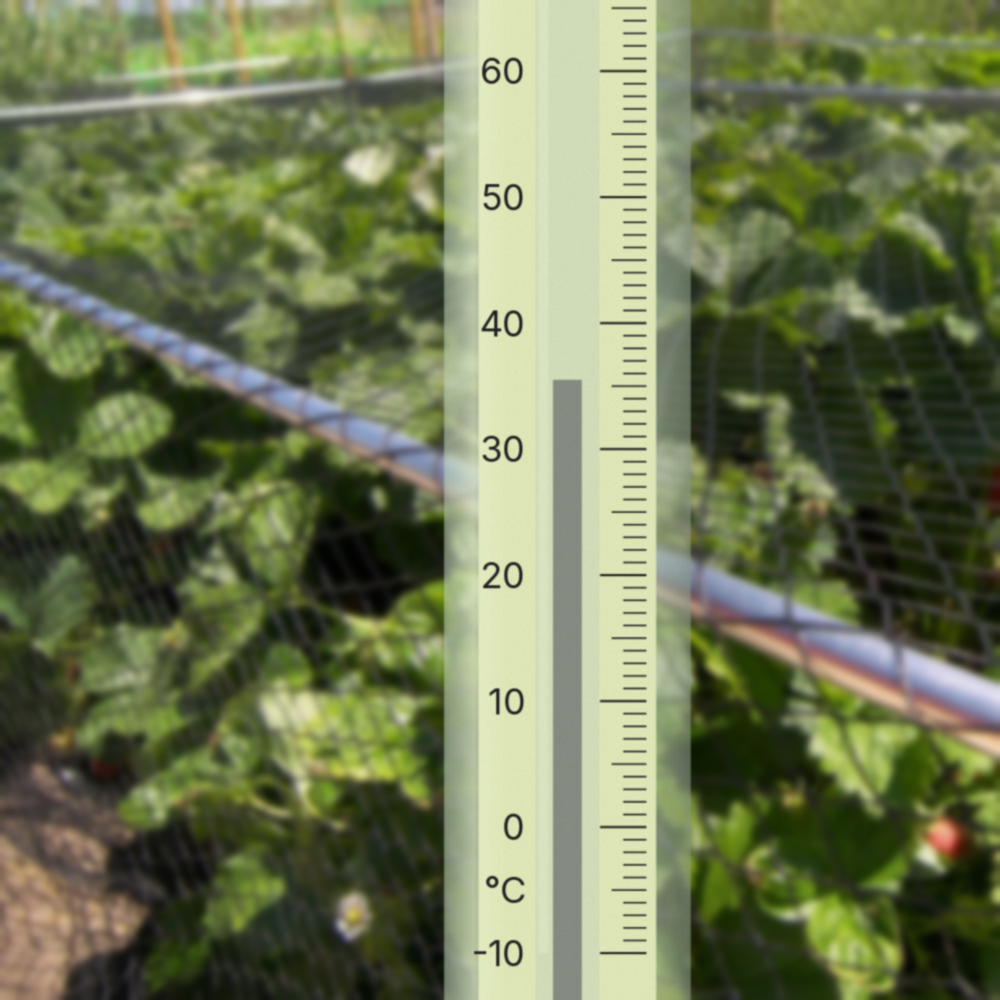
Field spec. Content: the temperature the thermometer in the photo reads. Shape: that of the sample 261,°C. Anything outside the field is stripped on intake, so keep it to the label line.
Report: 35.5,°C
